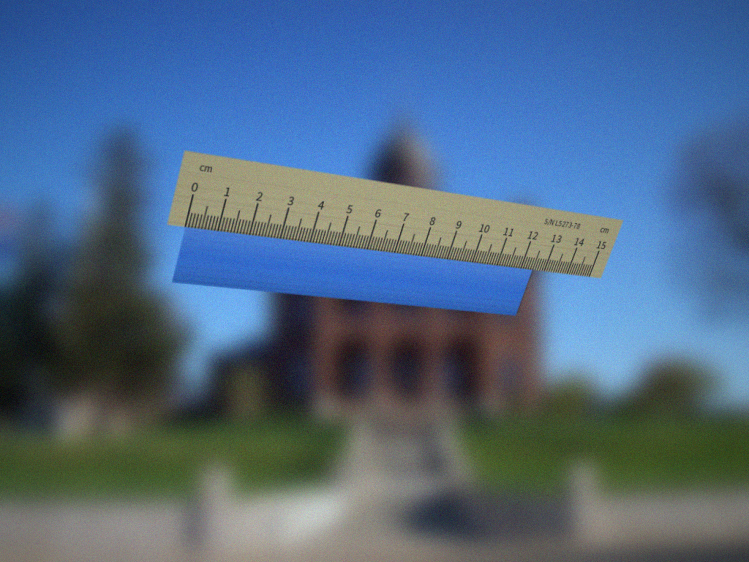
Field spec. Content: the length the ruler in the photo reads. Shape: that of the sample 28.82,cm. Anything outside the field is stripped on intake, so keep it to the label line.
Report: 12.5,cm
